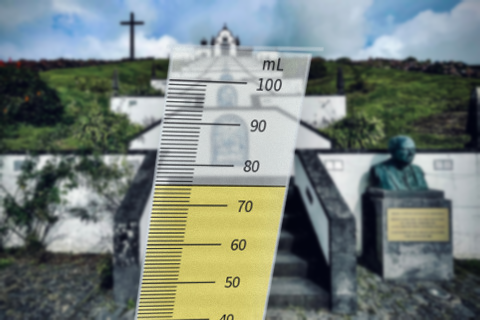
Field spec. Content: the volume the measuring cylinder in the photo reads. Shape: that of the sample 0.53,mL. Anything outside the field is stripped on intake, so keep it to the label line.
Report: 75,mL
